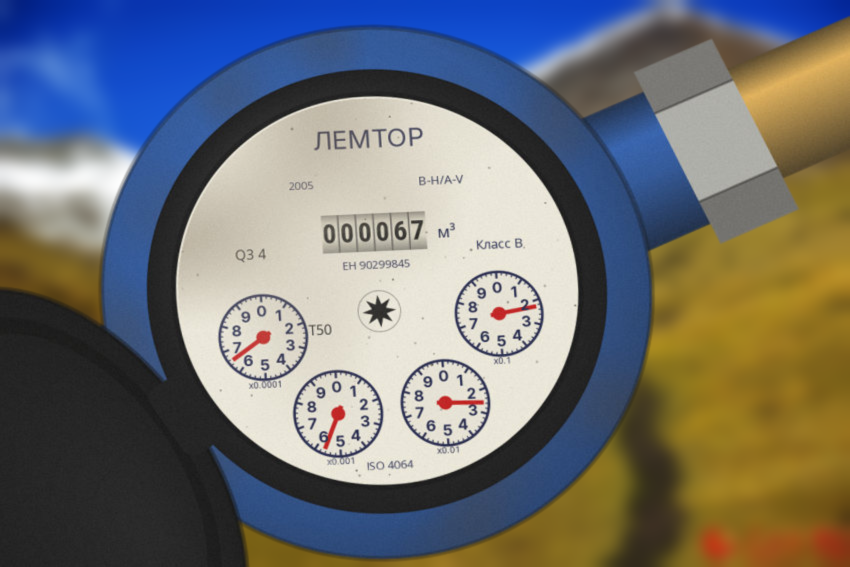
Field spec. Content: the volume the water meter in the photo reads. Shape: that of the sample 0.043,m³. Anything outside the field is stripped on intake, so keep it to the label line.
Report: 67.2256,m³
